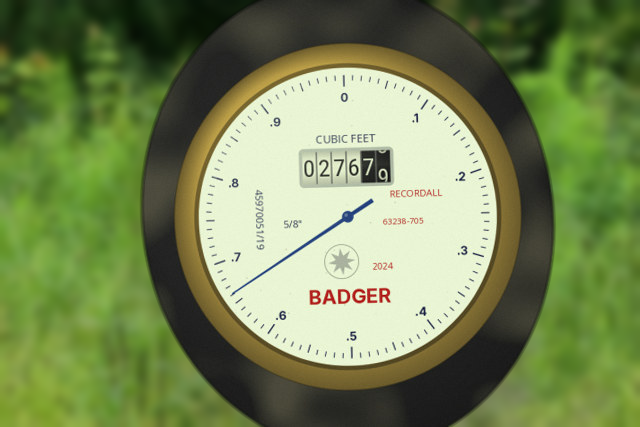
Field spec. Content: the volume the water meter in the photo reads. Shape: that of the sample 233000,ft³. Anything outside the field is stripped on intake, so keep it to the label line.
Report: 27678.66,ft³
